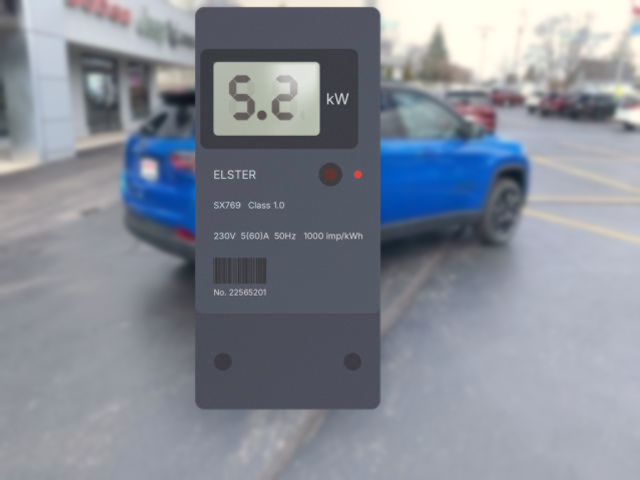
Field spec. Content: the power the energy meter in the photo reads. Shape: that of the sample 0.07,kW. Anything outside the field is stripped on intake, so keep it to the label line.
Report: 5.2,kW
